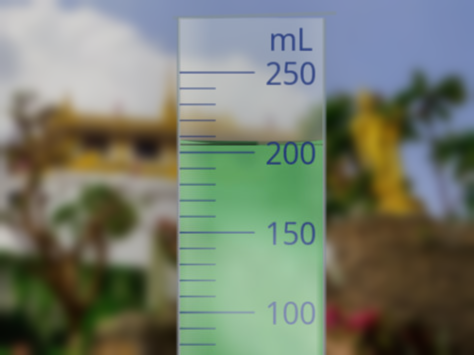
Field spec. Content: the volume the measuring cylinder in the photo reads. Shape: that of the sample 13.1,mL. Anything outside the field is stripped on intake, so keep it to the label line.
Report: 205,mL
